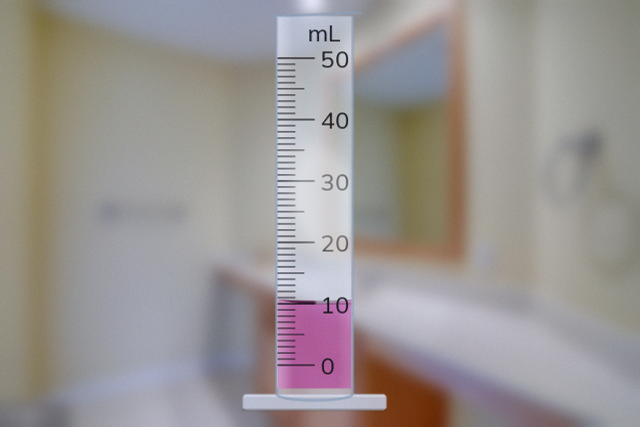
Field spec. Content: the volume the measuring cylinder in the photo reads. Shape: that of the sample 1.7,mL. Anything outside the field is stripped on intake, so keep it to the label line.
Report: 10,mL
